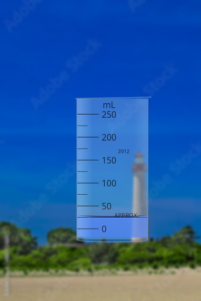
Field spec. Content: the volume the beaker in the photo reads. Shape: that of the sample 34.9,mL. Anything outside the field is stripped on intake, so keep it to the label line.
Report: 25,mL
